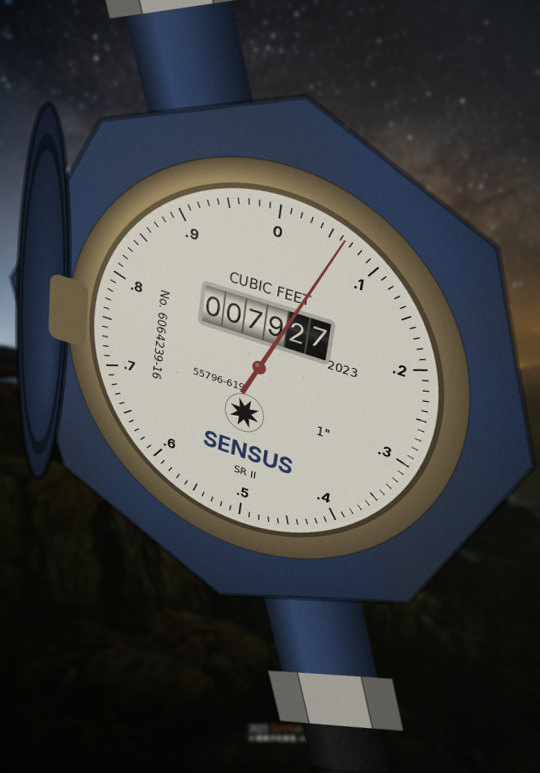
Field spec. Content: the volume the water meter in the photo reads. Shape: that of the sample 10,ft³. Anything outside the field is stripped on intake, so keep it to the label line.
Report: 7927.06,ft³
